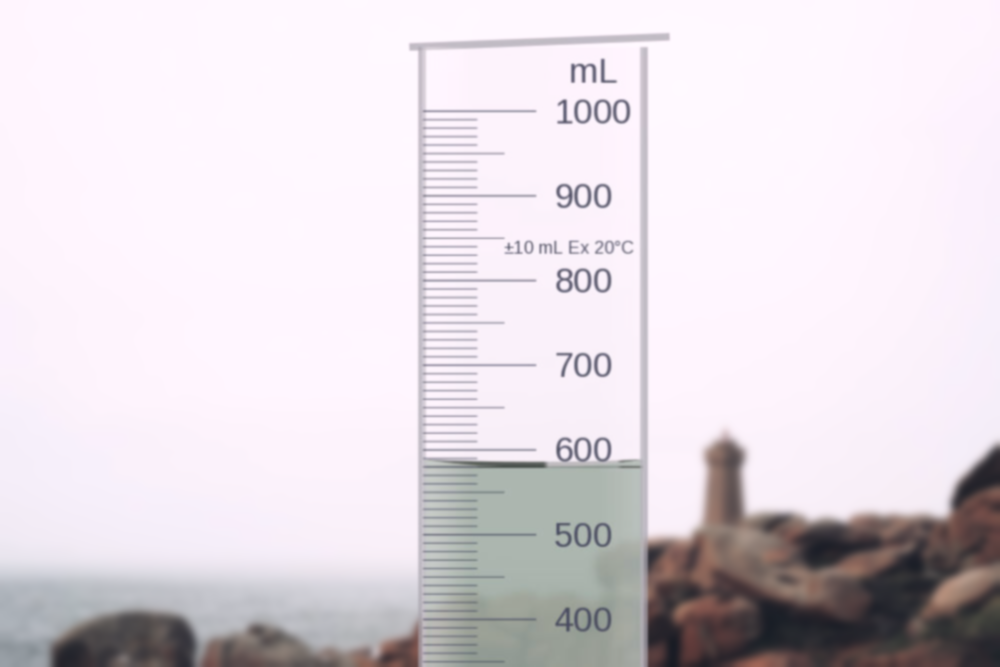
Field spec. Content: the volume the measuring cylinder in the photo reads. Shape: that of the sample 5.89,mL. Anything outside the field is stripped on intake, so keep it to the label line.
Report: 580,mL
